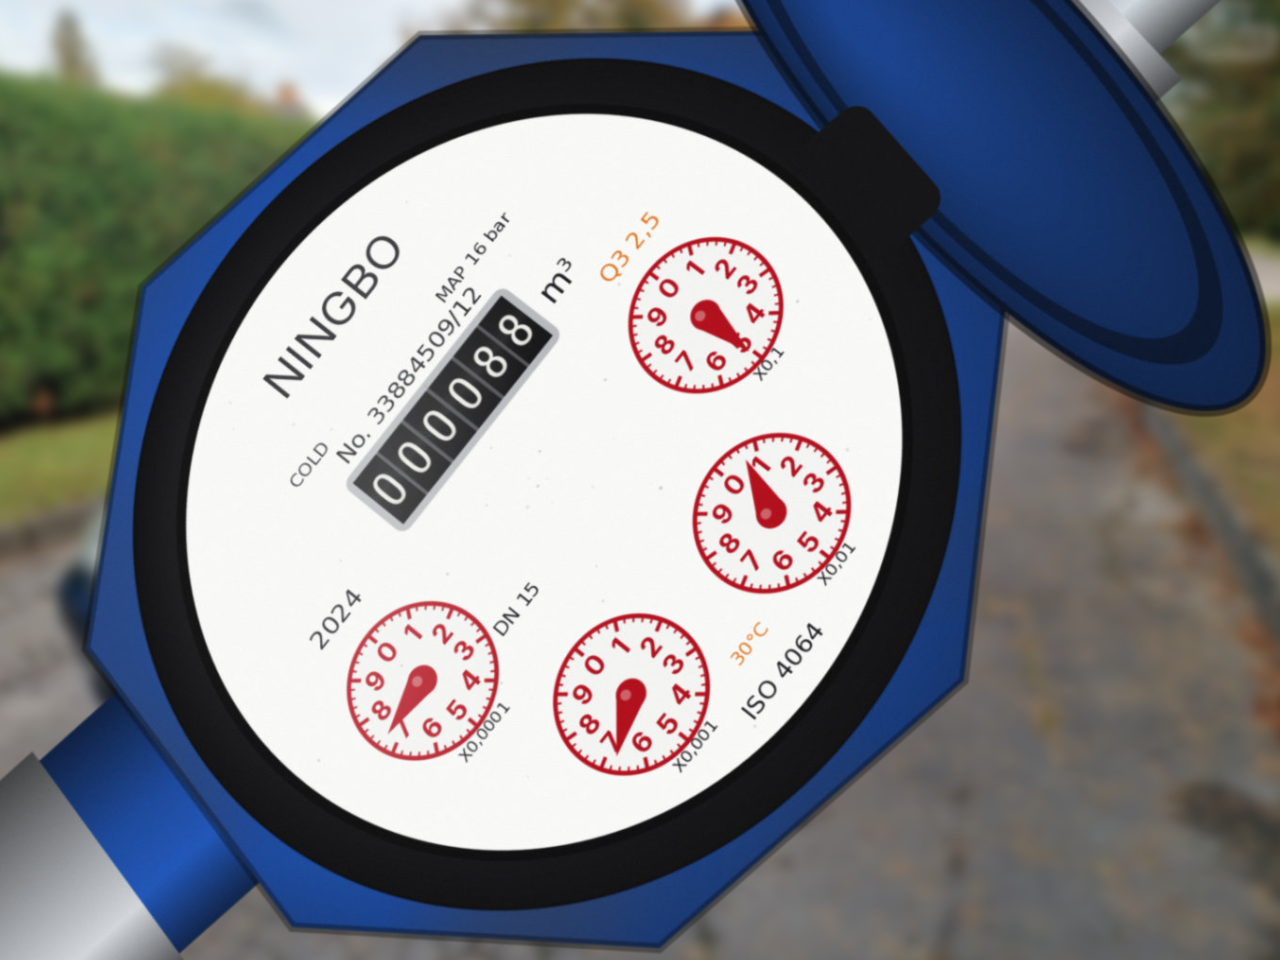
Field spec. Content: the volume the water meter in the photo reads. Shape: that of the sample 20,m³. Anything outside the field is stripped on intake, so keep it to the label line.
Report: 88.5067,m³
